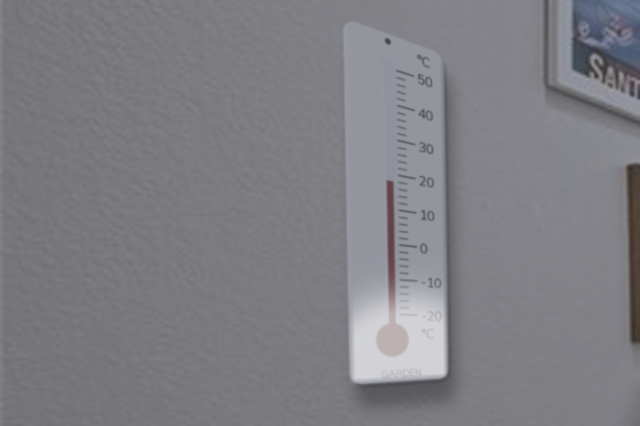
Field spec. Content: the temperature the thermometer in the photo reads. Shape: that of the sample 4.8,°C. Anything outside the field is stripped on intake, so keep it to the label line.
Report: 18,°C
